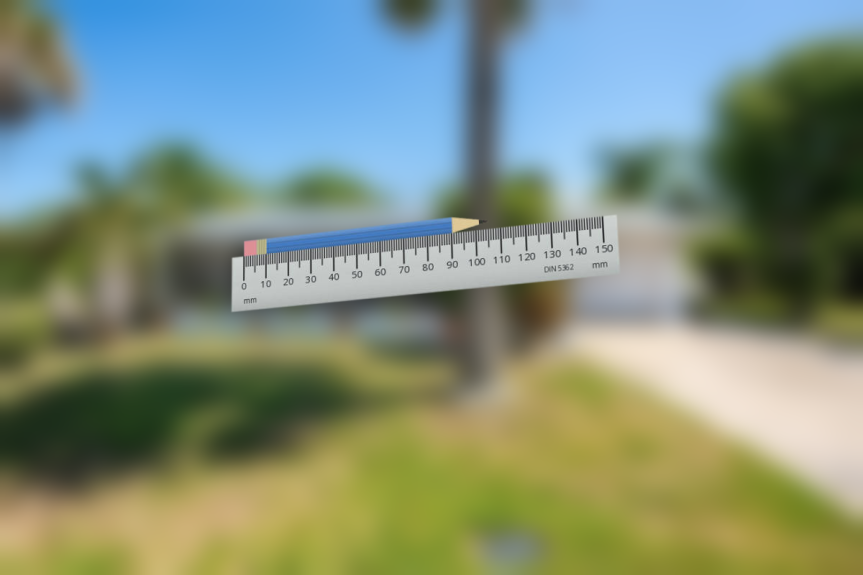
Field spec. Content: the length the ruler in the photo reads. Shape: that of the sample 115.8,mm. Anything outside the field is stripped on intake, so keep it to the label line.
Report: 105,mm
